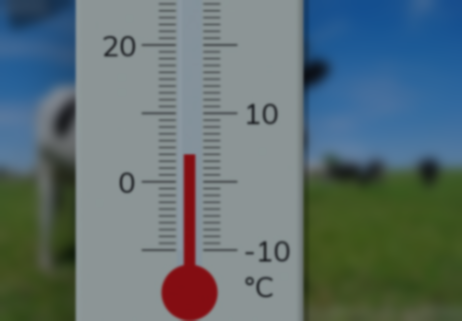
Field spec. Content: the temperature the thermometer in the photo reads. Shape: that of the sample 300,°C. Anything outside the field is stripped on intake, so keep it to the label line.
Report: 4,°C
